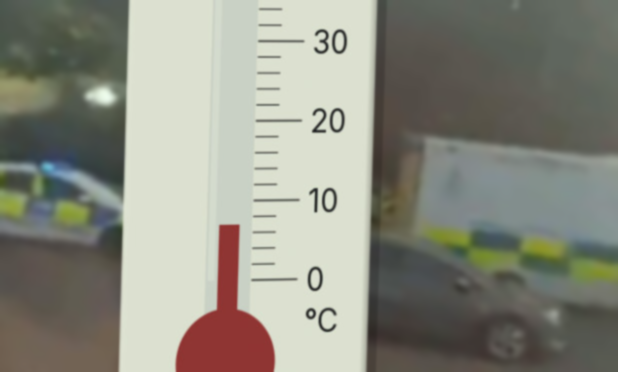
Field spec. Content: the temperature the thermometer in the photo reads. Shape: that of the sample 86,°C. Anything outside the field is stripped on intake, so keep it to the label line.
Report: 7,°C
